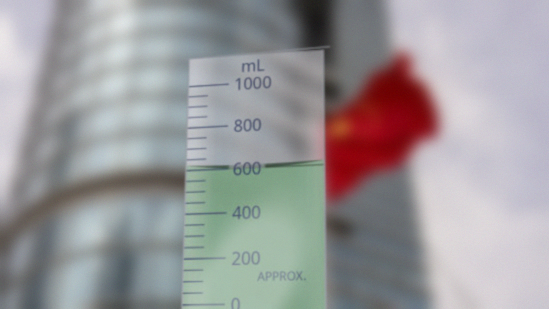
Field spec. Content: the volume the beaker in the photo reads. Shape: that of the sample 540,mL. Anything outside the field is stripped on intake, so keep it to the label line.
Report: 600,mL
